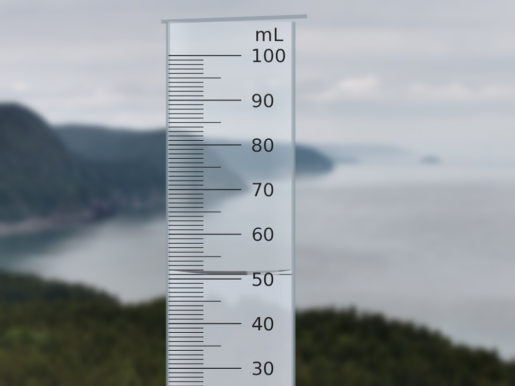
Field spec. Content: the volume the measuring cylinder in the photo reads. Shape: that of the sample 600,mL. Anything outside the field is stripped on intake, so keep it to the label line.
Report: 51,mL
